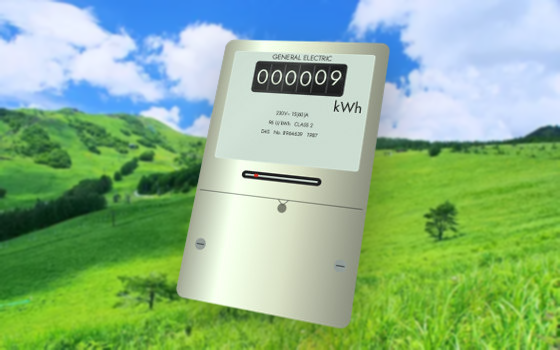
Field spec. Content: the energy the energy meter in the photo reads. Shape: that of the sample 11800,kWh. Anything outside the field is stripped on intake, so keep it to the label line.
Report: 9,kWh
